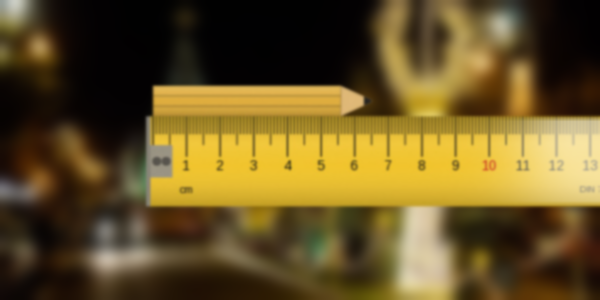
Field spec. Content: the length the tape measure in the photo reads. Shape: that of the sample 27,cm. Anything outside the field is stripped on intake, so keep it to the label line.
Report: 6.5,cm
